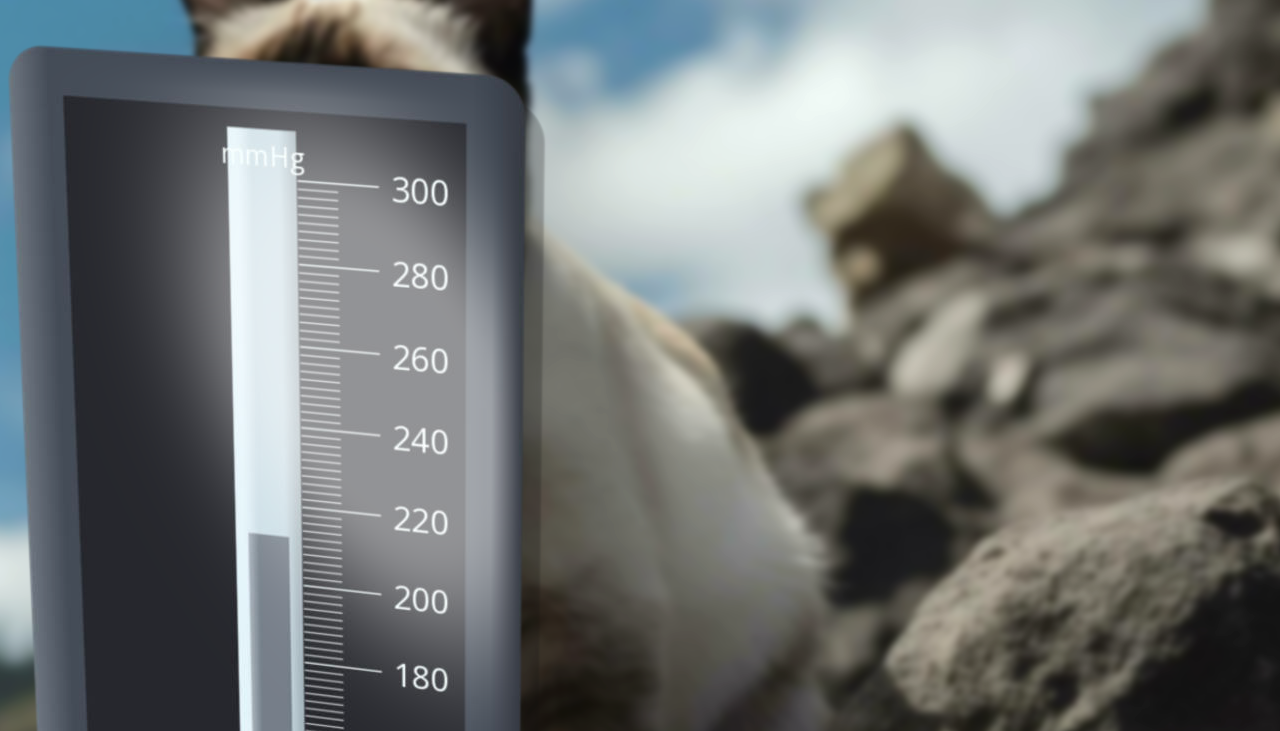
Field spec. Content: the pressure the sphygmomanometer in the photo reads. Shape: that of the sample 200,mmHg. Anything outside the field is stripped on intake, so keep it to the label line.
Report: 212,mmHg
